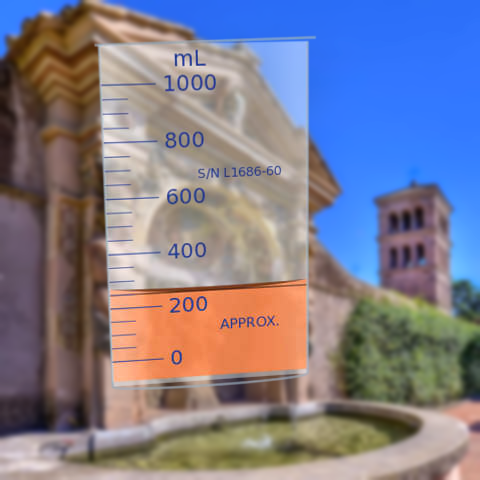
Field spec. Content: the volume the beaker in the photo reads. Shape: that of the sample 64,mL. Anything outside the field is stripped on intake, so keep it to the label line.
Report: 250,mL
